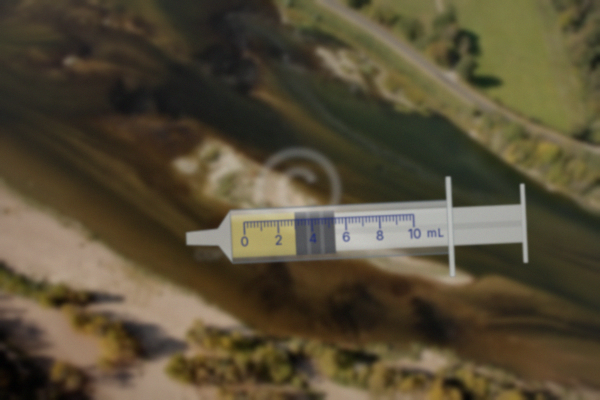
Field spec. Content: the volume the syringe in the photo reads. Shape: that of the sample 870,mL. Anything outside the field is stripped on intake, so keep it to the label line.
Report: 3,mL
